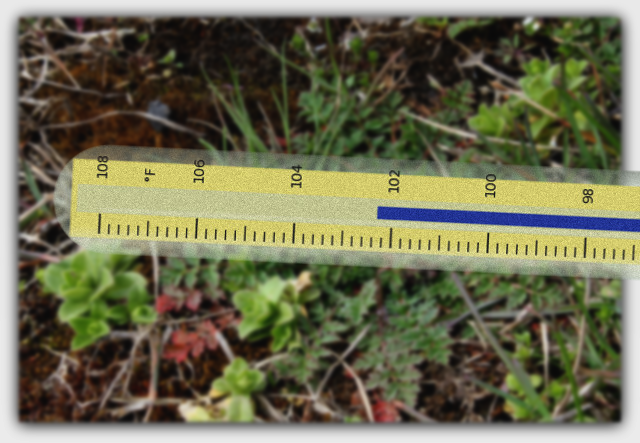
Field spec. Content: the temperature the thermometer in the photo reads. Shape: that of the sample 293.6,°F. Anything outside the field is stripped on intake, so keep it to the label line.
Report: 102.3,°F
